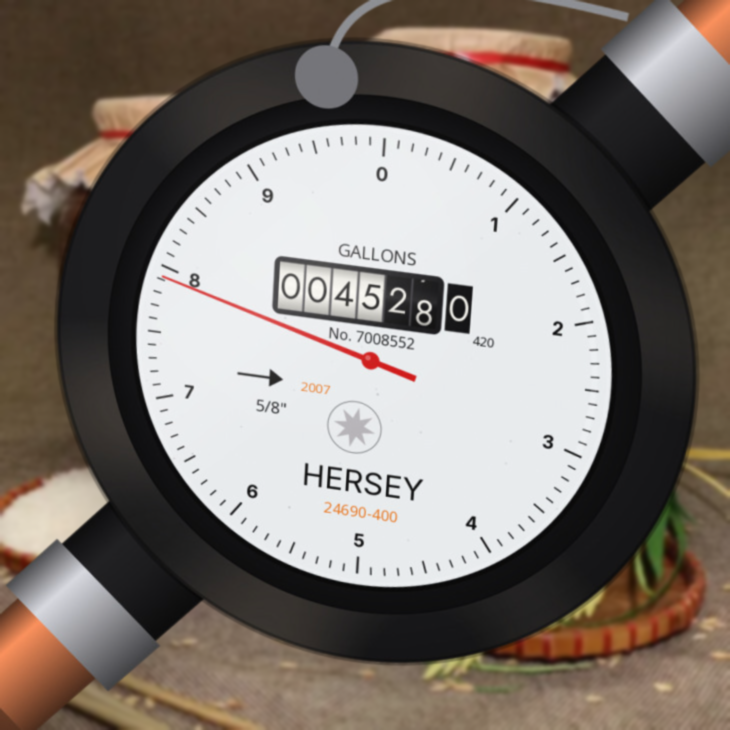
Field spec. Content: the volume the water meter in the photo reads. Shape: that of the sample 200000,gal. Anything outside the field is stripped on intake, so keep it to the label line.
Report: 45277.9,gal
